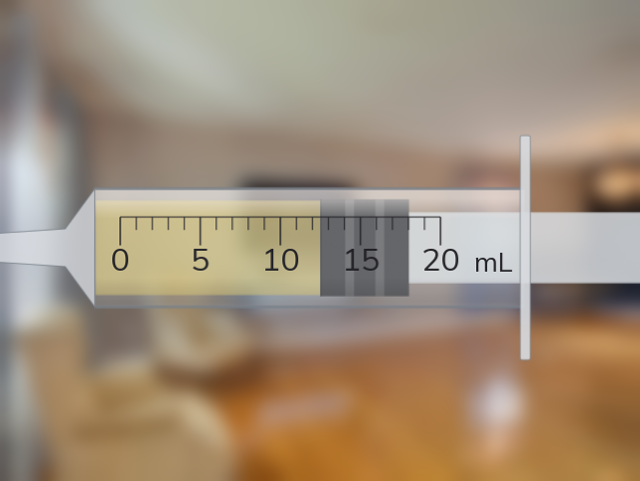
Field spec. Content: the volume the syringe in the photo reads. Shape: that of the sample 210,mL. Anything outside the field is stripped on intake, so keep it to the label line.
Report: 12.5,mL
